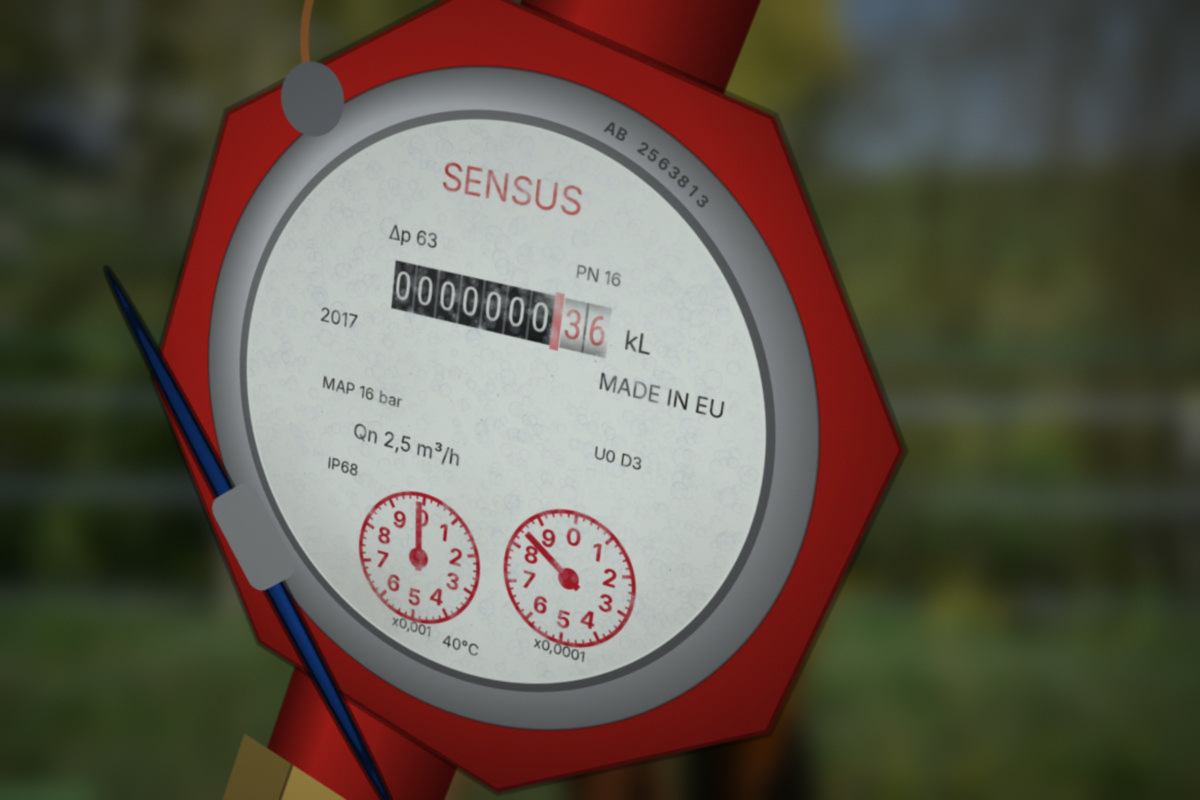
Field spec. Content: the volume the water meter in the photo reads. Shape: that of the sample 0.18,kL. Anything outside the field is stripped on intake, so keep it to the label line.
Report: 0.3598,kL
